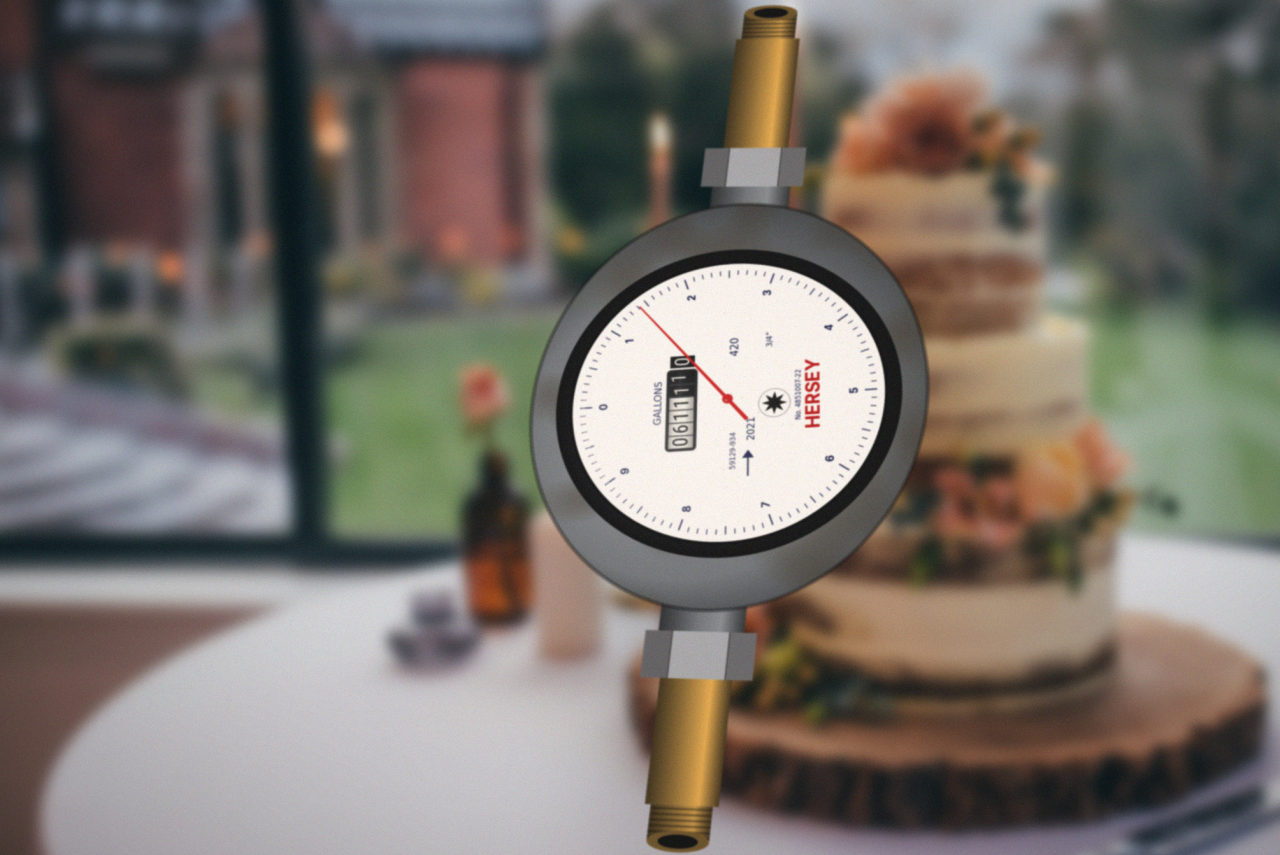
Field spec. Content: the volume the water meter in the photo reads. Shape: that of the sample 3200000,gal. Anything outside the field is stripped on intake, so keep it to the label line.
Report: 611111.4,gal
